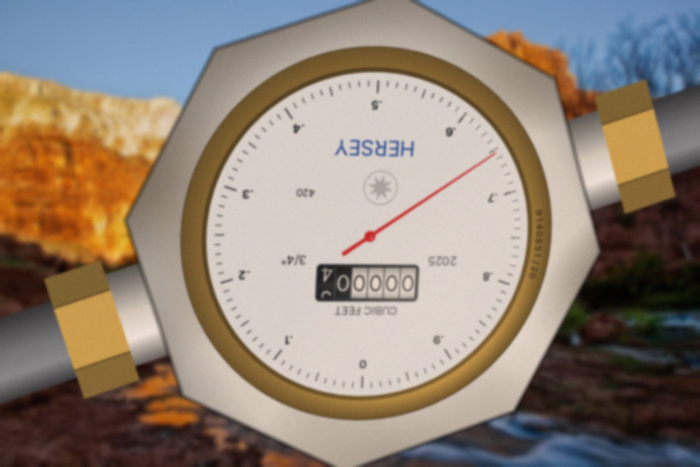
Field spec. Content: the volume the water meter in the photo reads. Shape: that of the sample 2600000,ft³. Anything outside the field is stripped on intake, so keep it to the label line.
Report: 3.65,ft³
